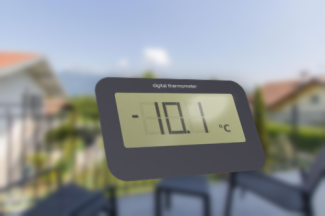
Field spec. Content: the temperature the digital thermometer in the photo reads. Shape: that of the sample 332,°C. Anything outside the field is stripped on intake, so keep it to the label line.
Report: -10.1,°C
